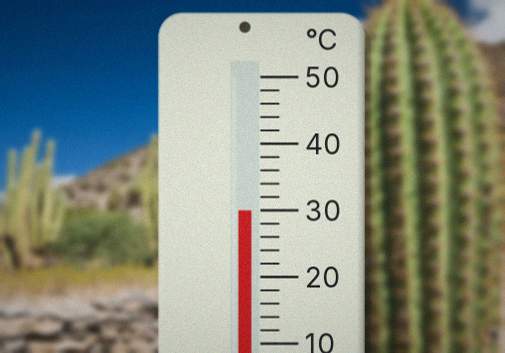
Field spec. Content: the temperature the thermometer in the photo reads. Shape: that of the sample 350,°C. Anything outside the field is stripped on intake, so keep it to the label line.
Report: 30,°C
